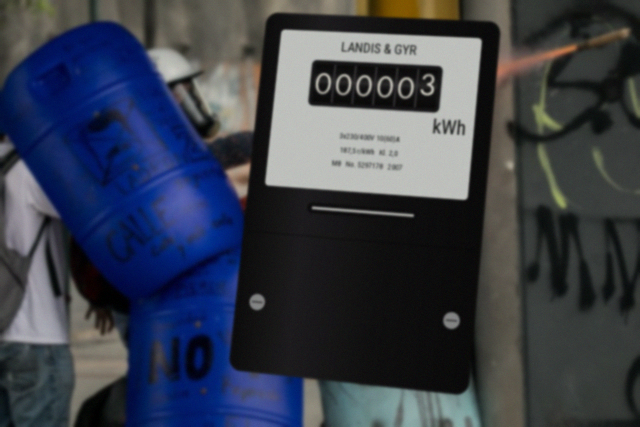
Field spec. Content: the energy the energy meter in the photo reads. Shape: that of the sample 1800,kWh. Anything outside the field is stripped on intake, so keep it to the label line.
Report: 3,kWh
